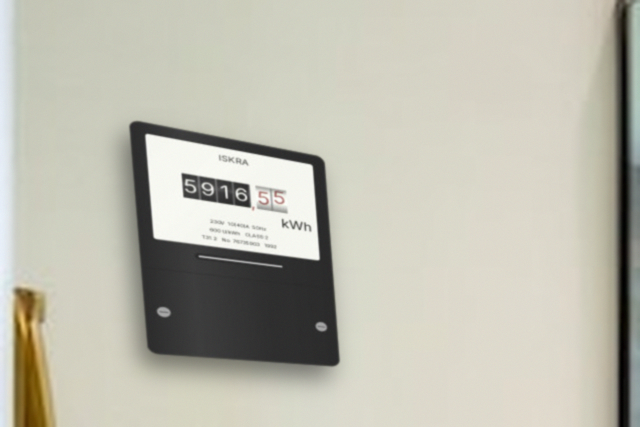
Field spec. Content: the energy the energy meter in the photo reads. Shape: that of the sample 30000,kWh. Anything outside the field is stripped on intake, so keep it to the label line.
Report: 5916.55,kWh
